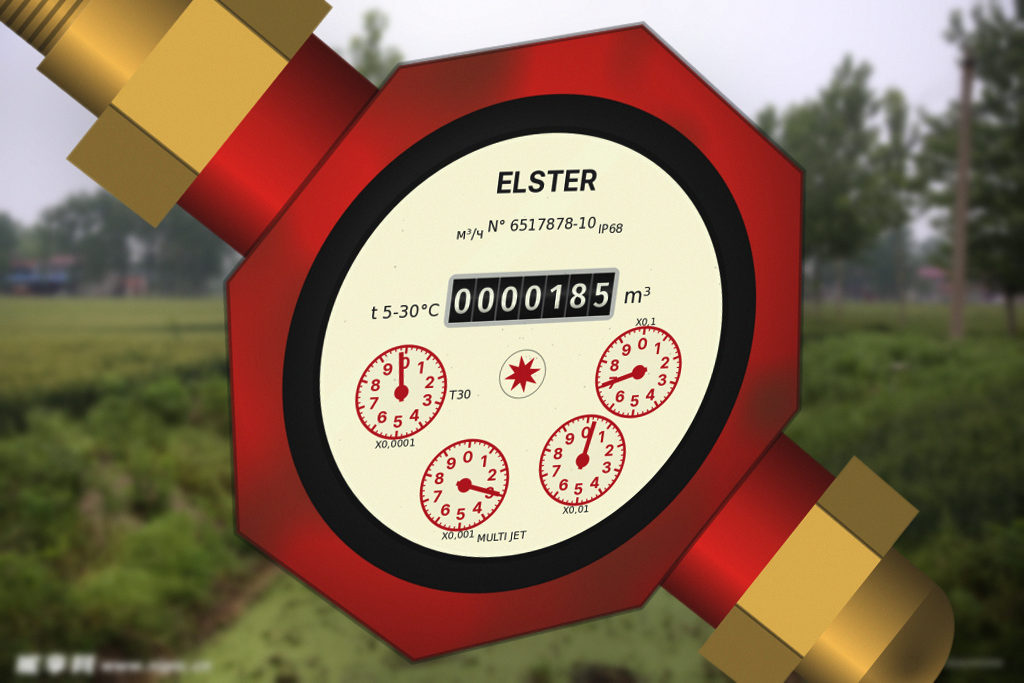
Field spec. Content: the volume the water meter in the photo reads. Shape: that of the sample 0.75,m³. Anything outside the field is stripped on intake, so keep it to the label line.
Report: 185.7029,m³
